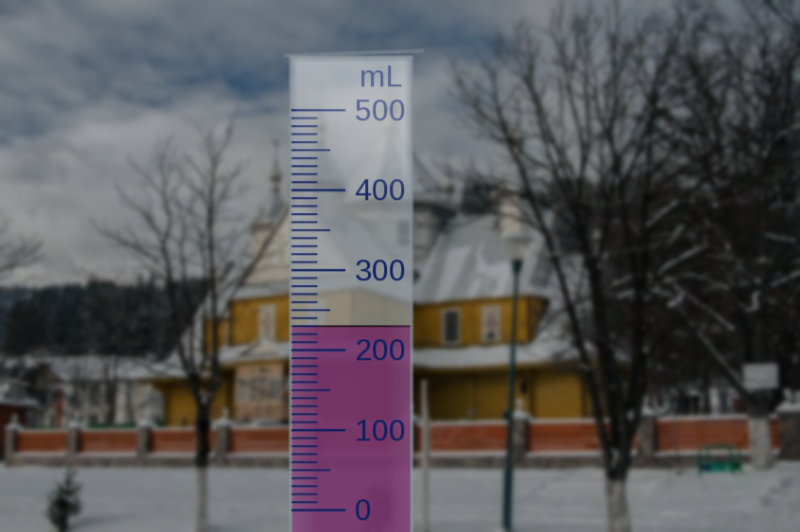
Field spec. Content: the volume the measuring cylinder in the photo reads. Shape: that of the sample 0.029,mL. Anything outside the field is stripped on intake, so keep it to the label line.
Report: 230,mL
